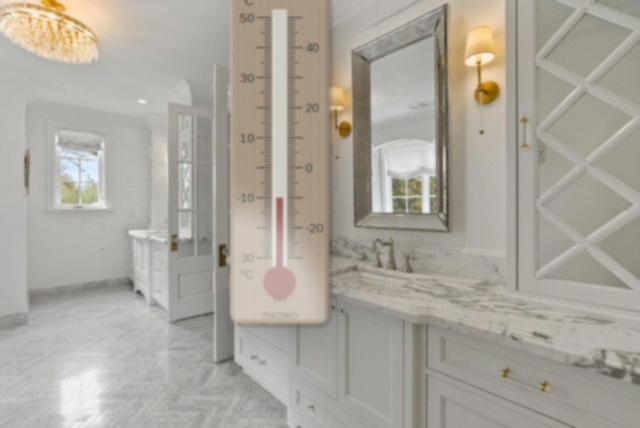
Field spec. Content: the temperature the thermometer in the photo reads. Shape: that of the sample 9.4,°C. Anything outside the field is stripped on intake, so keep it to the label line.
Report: -10,°C
